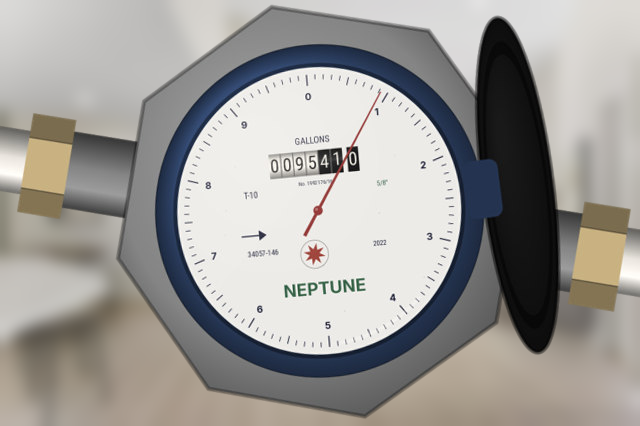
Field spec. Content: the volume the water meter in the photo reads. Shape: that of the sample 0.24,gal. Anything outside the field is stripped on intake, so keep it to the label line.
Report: 95410.9,gal
